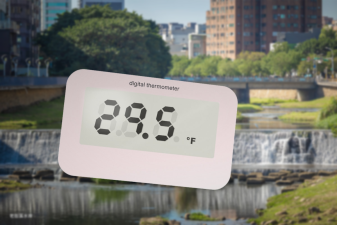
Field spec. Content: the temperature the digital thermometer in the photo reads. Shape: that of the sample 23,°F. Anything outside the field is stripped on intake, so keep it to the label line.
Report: 29.5,°F
